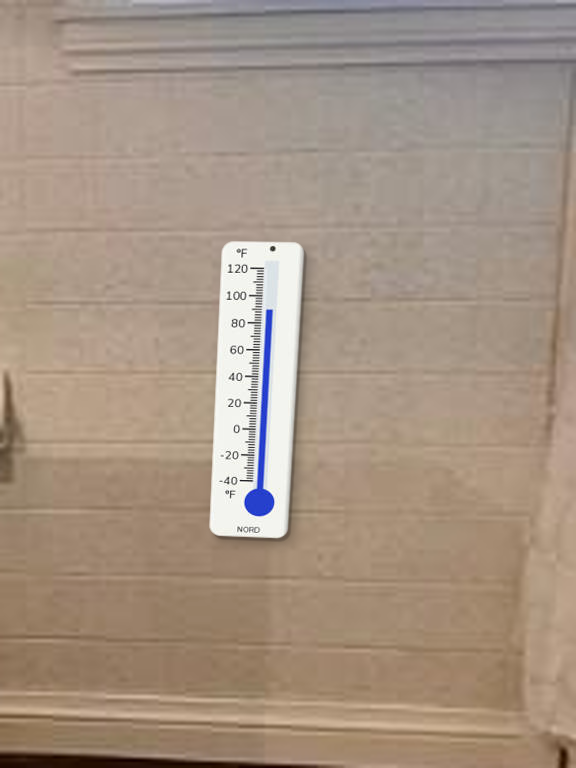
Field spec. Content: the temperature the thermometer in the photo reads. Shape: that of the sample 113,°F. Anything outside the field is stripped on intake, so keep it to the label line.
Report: 90,°F
